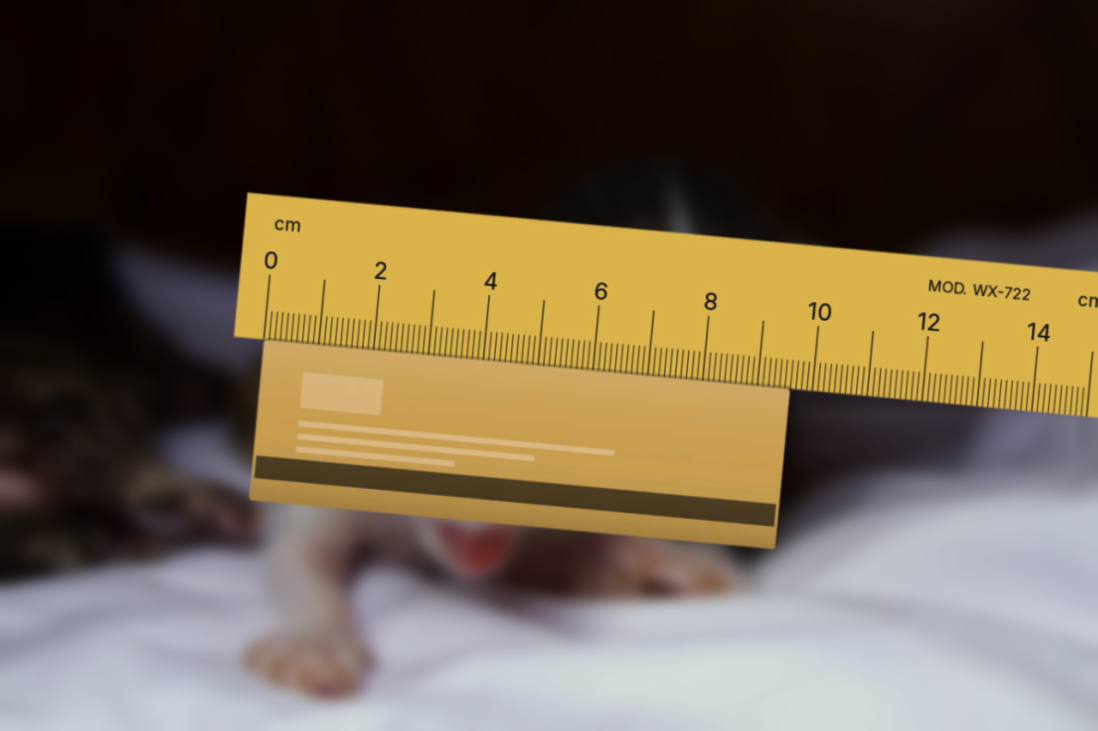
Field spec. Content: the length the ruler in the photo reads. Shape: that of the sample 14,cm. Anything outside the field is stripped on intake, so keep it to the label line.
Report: 9.6,cm
